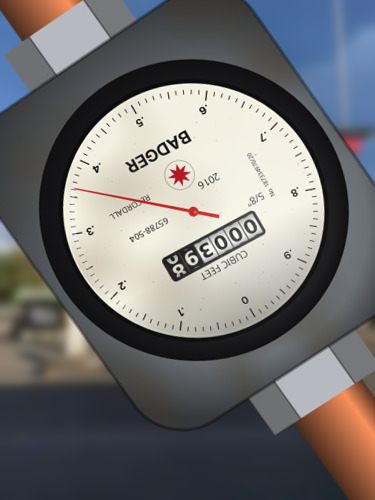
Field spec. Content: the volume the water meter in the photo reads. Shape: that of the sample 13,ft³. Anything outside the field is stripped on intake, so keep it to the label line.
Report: 398.36,ft³
